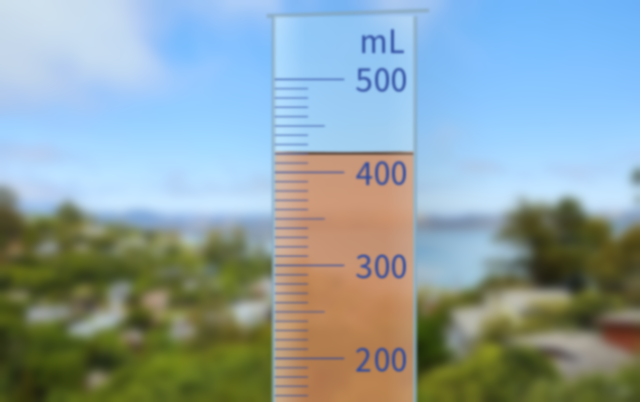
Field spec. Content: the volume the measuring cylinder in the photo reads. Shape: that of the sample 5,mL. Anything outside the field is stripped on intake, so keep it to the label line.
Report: 420,mL
